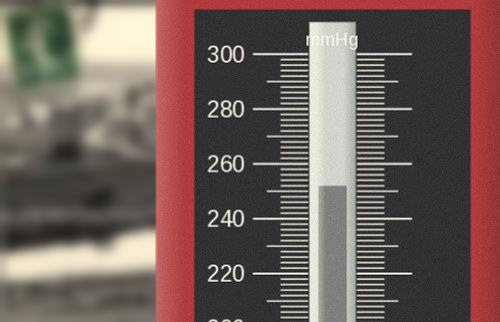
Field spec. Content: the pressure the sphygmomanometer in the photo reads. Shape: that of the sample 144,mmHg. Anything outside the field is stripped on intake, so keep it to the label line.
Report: 252,mmHg
